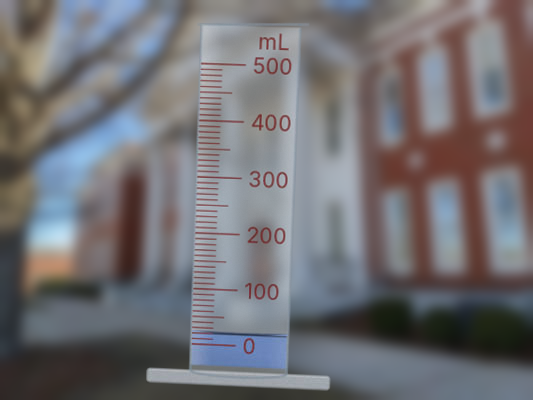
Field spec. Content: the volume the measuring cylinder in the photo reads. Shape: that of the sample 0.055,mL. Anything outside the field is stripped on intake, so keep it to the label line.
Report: 20,mL
